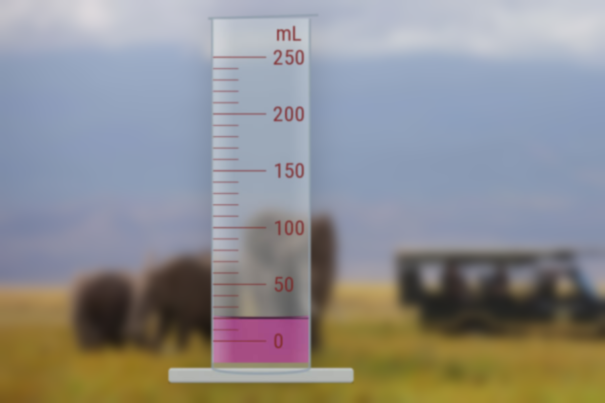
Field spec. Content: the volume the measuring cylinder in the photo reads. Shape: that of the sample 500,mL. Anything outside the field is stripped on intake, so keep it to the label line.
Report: 20,mL
